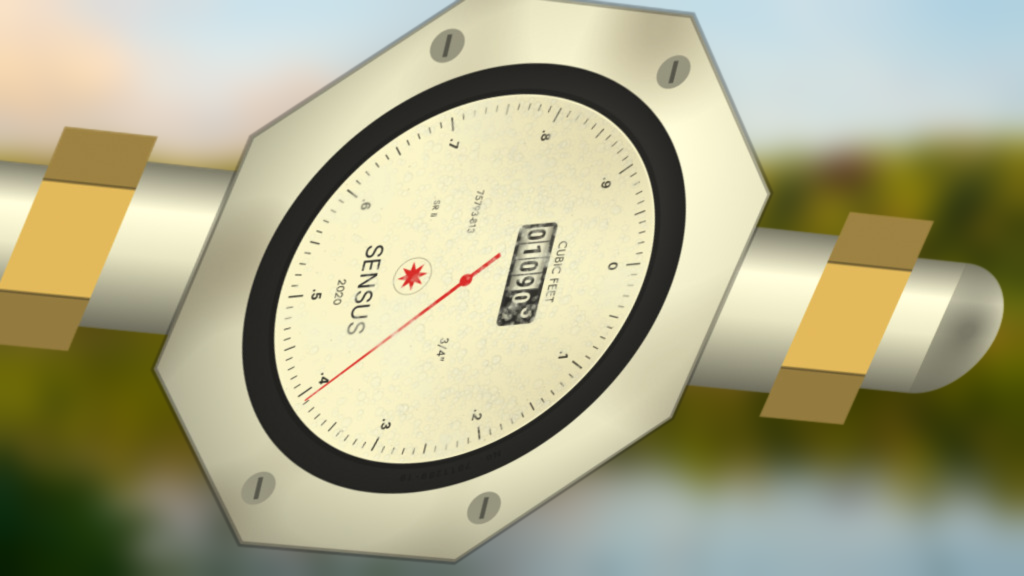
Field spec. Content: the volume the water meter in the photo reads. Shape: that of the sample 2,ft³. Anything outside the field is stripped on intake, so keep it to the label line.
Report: 10903.39,ft³
